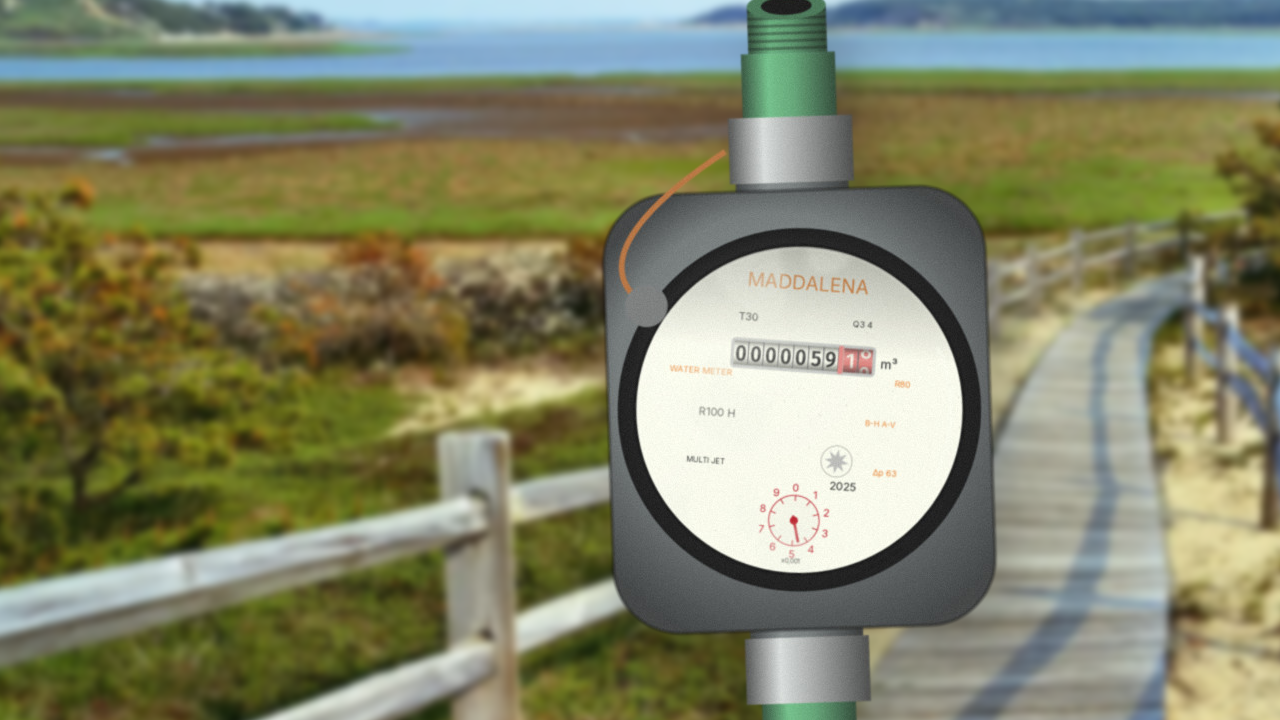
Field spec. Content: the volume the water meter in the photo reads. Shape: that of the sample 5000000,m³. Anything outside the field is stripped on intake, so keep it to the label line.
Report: 59.184,m³
